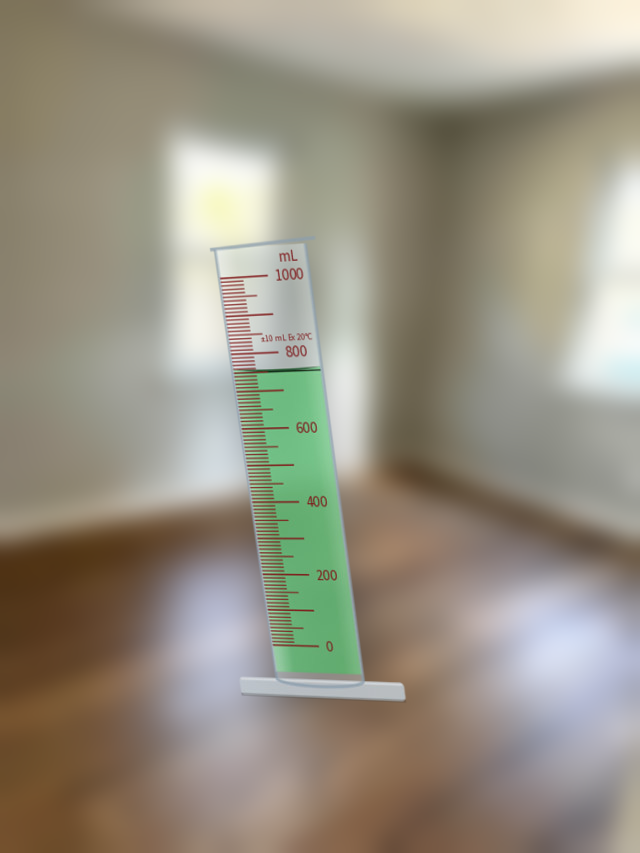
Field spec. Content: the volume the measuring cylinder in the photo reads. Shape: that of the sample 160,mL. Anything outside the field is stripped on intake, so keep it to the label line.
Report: 750,mL
